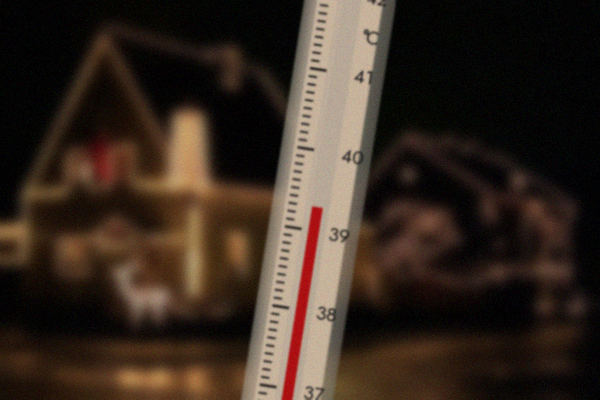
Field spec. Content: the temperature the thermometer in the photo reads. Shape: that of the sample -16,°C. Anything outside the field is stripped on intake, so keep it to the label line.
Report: 39.3,°C
